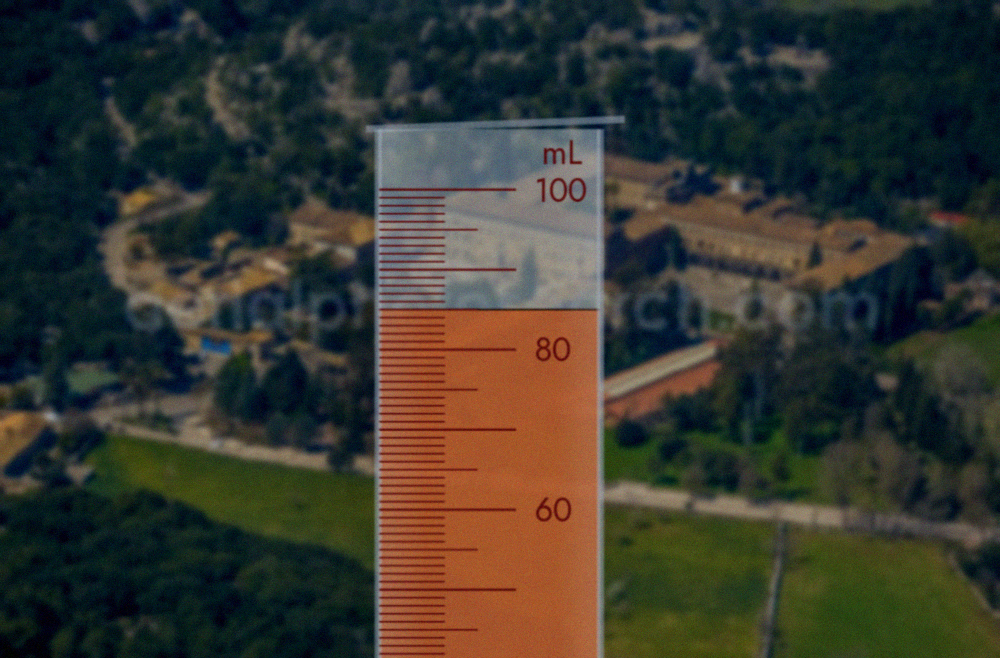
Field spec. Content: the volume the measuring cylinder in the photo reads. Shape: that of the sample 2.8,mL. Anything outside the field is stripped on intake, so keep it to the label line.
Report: 85,mL
